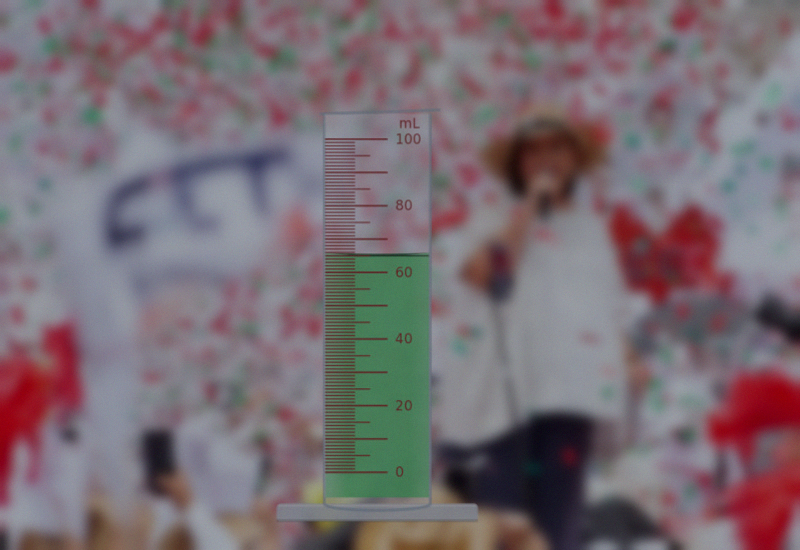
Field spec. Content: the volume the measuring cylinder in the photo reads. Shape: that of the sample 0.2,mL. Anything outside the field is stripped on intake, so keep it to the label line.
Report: 65,mL
